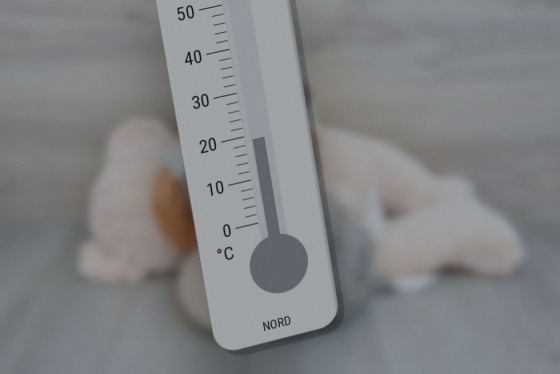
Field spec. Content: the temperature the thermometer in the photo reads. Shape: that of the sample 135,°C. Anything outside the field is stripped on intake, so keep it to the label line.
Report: 19,°C
